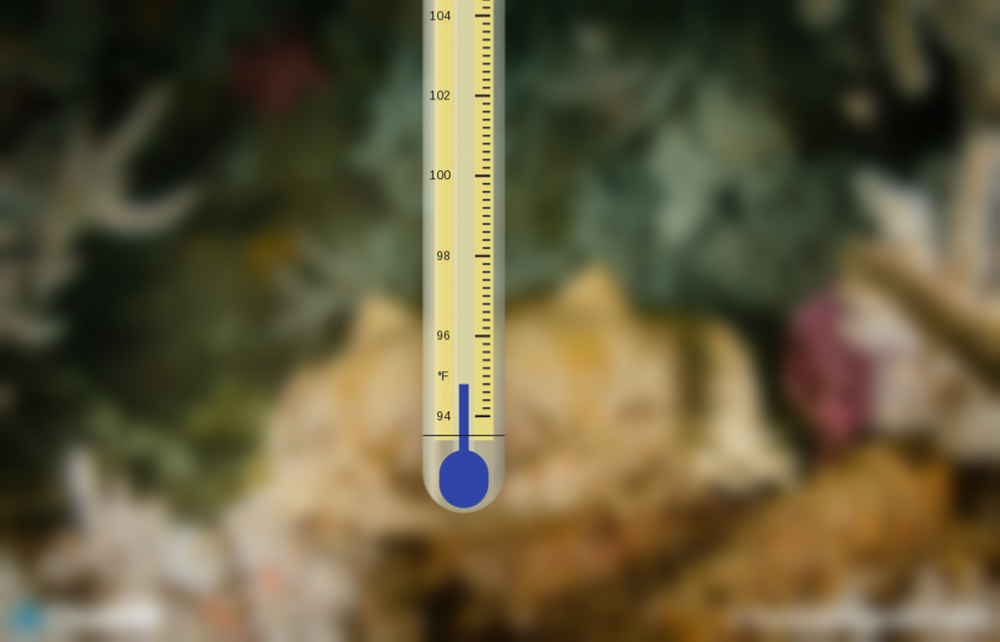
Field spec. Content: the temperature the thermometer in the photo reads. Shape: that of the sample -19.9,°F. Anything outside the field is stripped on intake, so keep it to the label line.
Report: 94.8,°F
